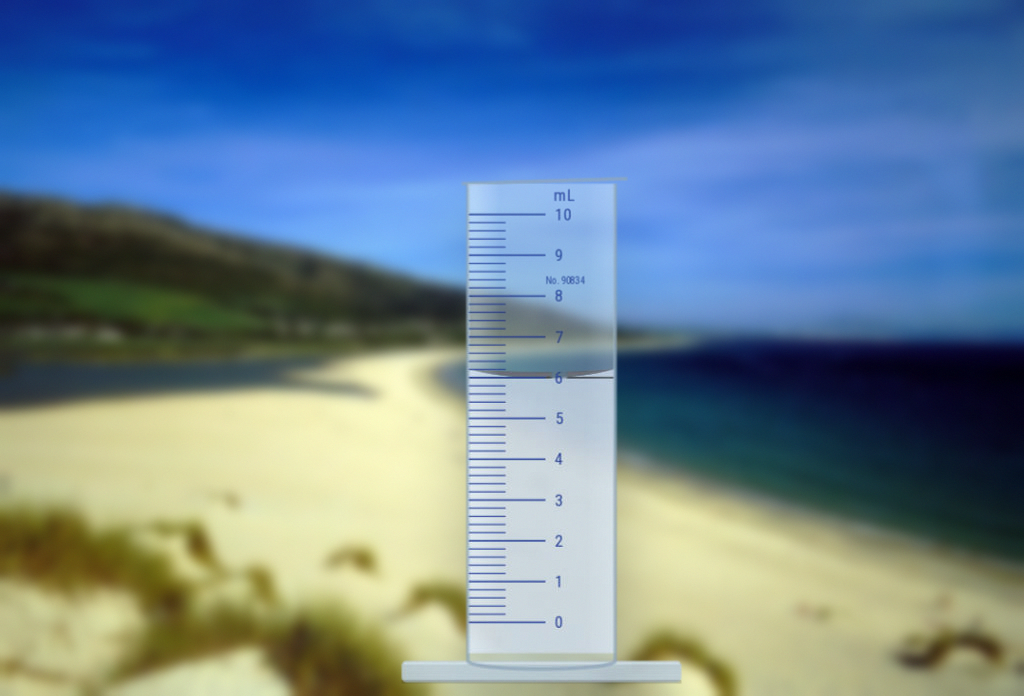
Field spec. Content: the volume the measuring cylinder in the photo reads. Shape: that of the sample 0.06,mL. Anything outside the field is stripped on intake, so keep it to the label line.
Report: 6,mL
